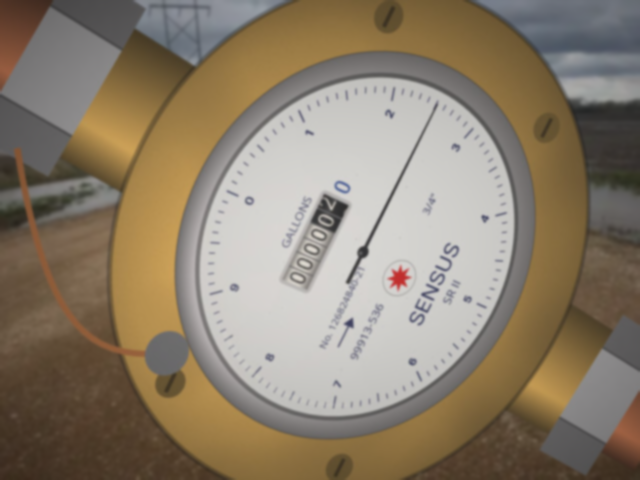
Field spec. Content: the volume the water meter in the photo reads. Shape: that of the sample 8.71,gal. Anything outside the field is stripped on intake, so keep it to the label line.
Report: 22.5,gal
